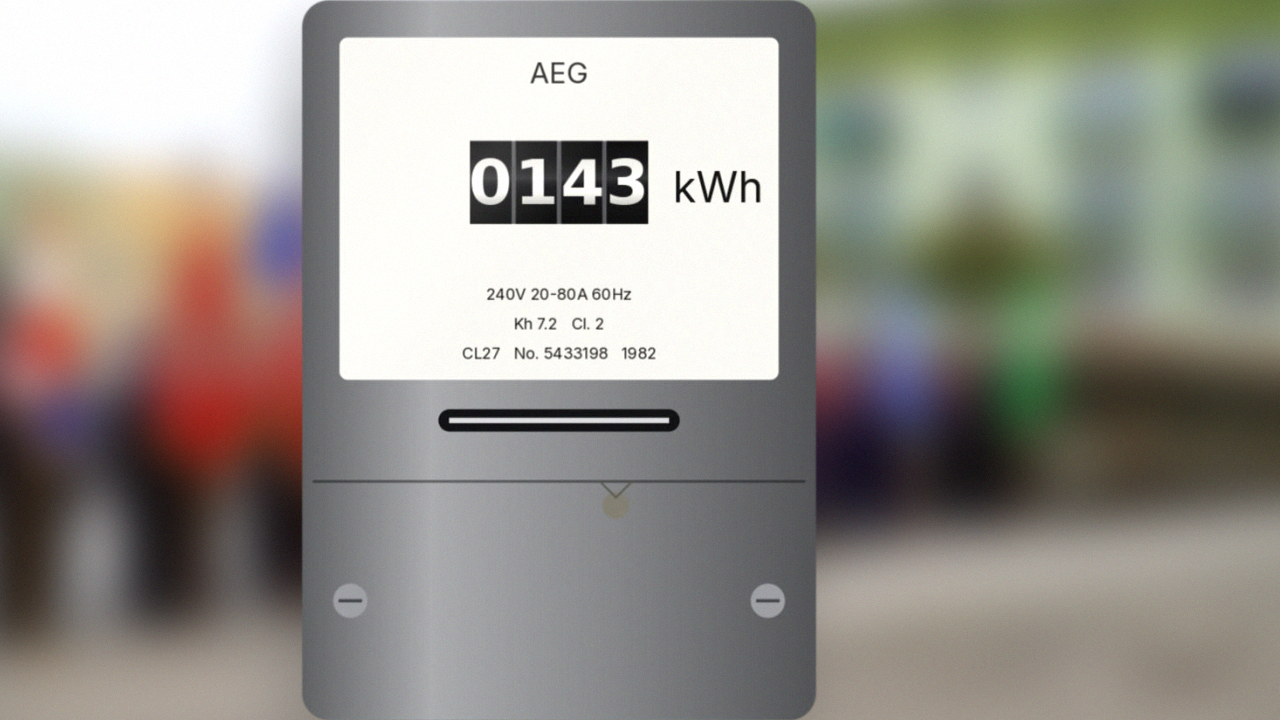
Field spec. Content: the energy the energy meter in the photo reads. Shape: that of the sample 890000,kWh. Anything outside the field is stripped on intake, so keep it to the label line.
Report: 143,kWh
